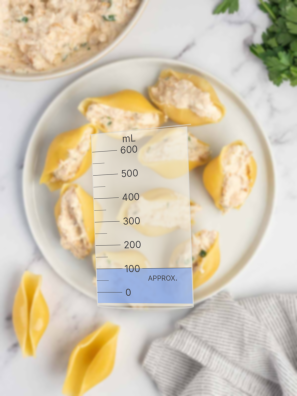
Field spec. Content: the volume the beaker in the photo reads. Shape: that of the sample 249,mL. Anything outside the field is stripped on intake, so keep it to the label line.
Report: 100,mL
